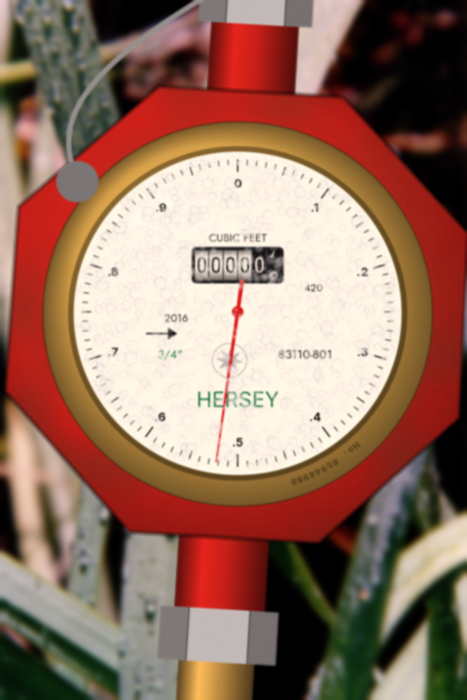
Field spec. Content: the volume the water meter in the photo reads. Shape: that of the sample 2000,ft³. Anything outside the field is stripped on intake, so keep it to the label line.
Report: 7.52,ft³
